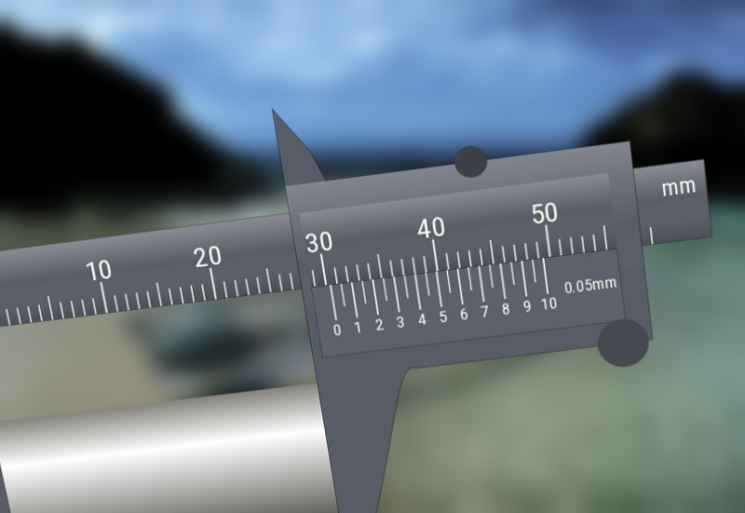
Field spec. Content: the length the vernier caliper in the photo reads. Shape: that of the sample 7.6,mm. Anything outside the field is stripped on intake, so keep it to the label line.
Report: 30.4,mm
